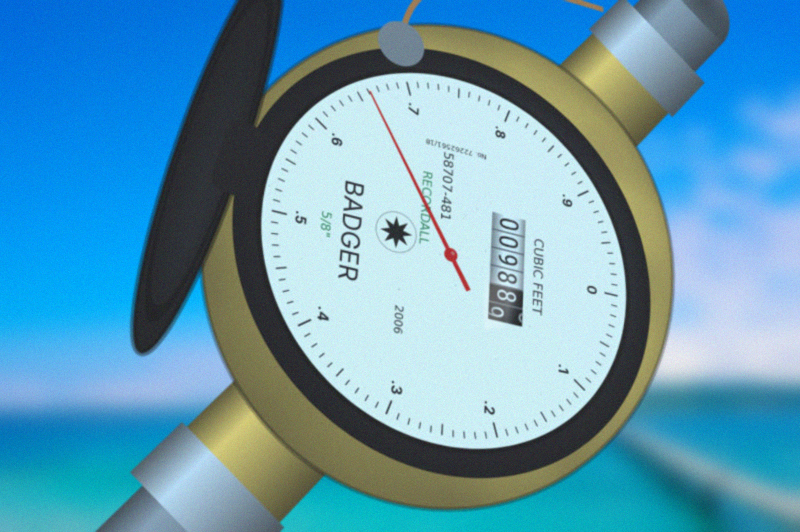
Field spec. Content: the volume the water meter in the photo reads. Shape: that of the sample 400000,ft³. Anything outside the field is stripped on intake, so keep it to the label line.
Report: 9888.66,ft³
